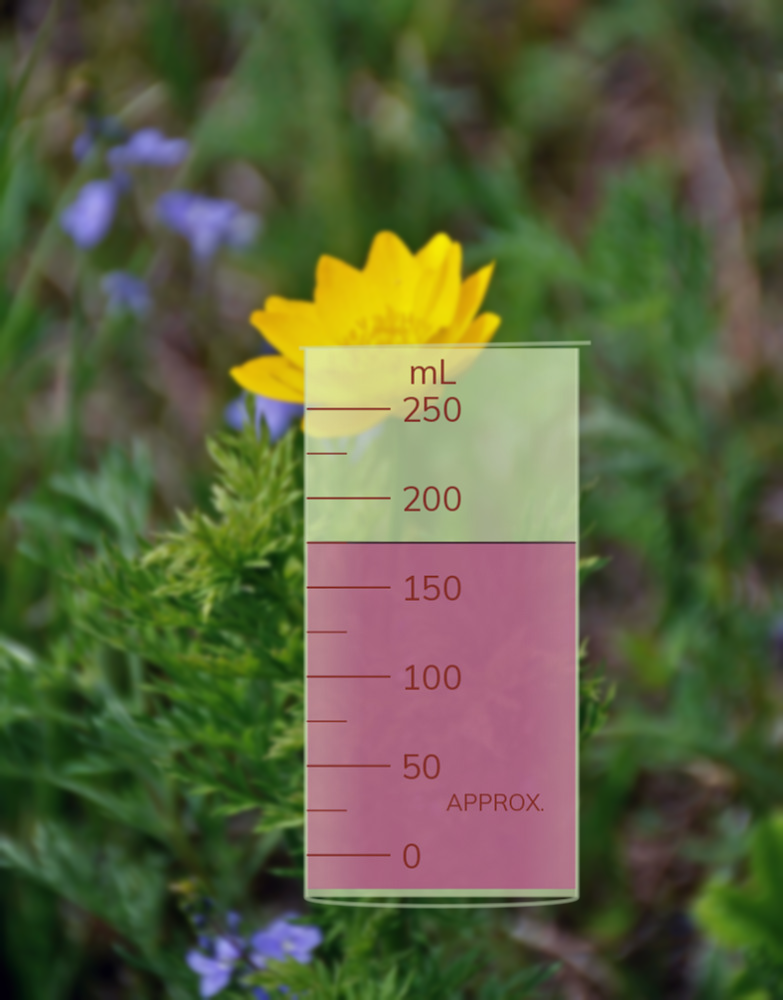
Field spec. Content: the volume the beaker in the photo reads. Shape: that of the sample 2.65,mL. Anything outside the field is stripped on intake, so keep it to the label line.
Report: 175,mL
